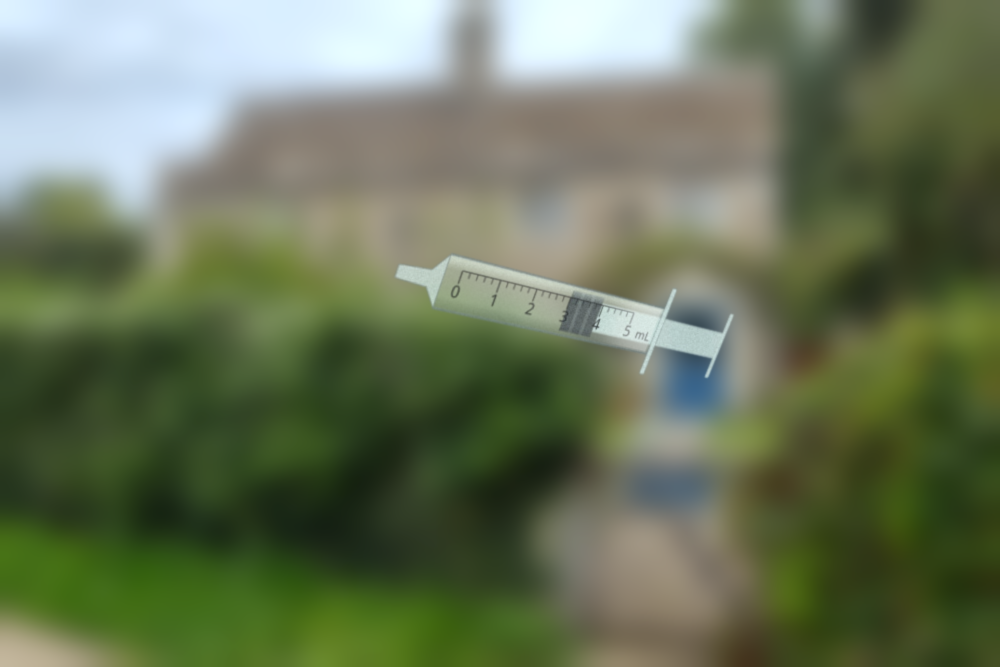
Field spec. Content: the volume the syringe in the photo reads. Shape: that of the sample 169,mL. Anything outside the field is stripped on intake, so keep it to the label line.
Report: 3,mL
